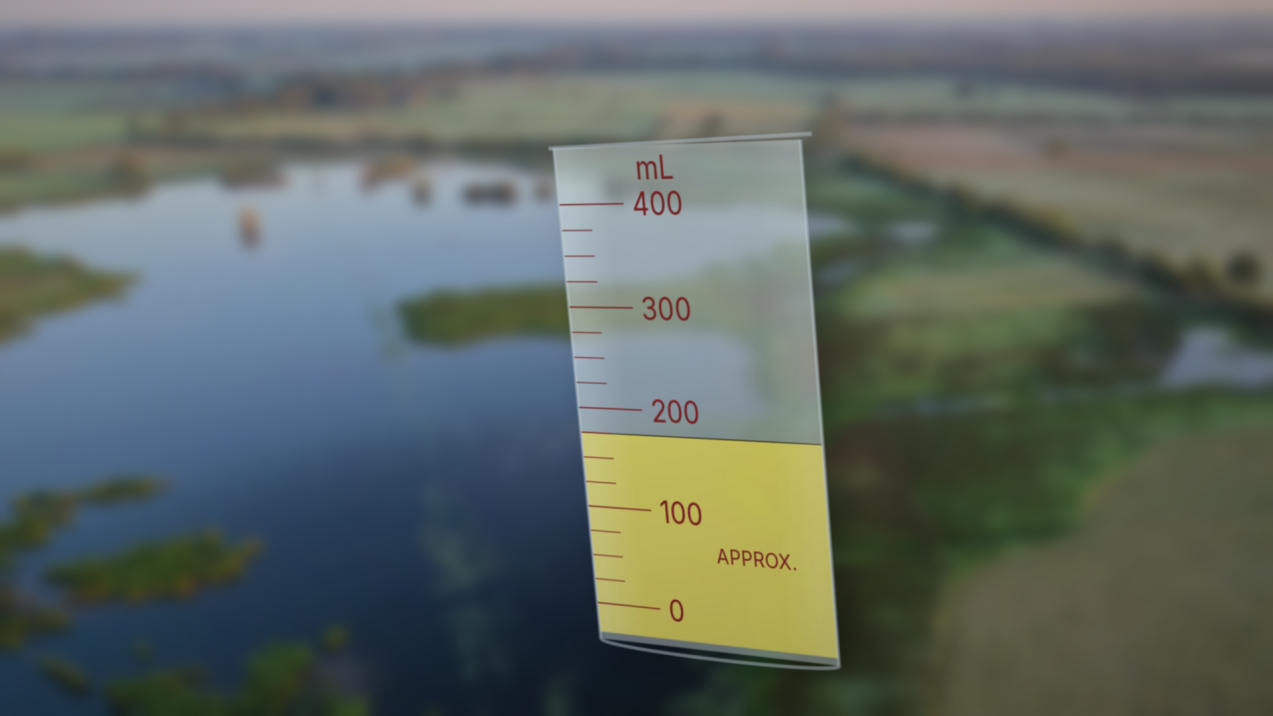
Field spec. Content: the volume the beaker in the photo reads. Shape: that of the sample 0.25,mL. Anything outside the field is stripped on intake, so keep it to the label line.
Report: 175,mL
